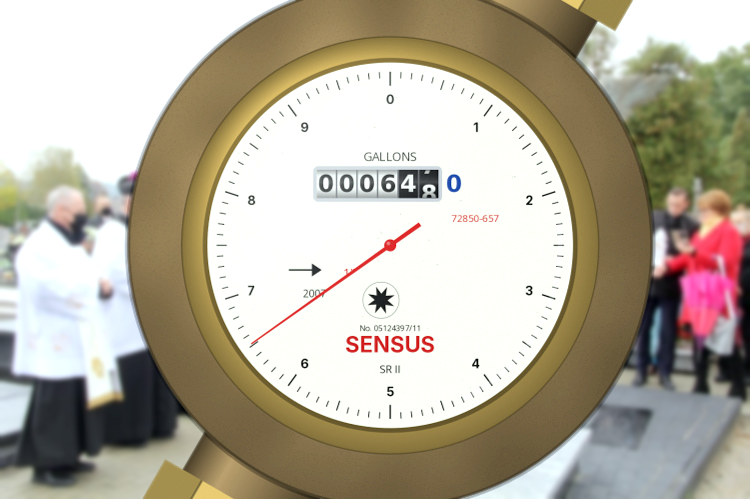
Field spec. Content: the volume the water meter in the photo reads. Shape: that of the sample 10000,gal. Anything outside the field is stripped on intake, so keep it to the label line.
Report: 6476.5,gal
